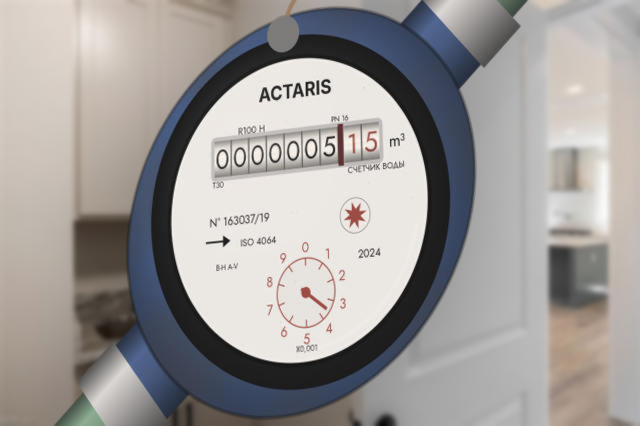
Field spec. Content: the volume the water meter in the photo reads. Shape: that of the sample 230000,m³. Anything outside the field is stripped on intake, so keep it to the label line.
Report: 5.153,m³
